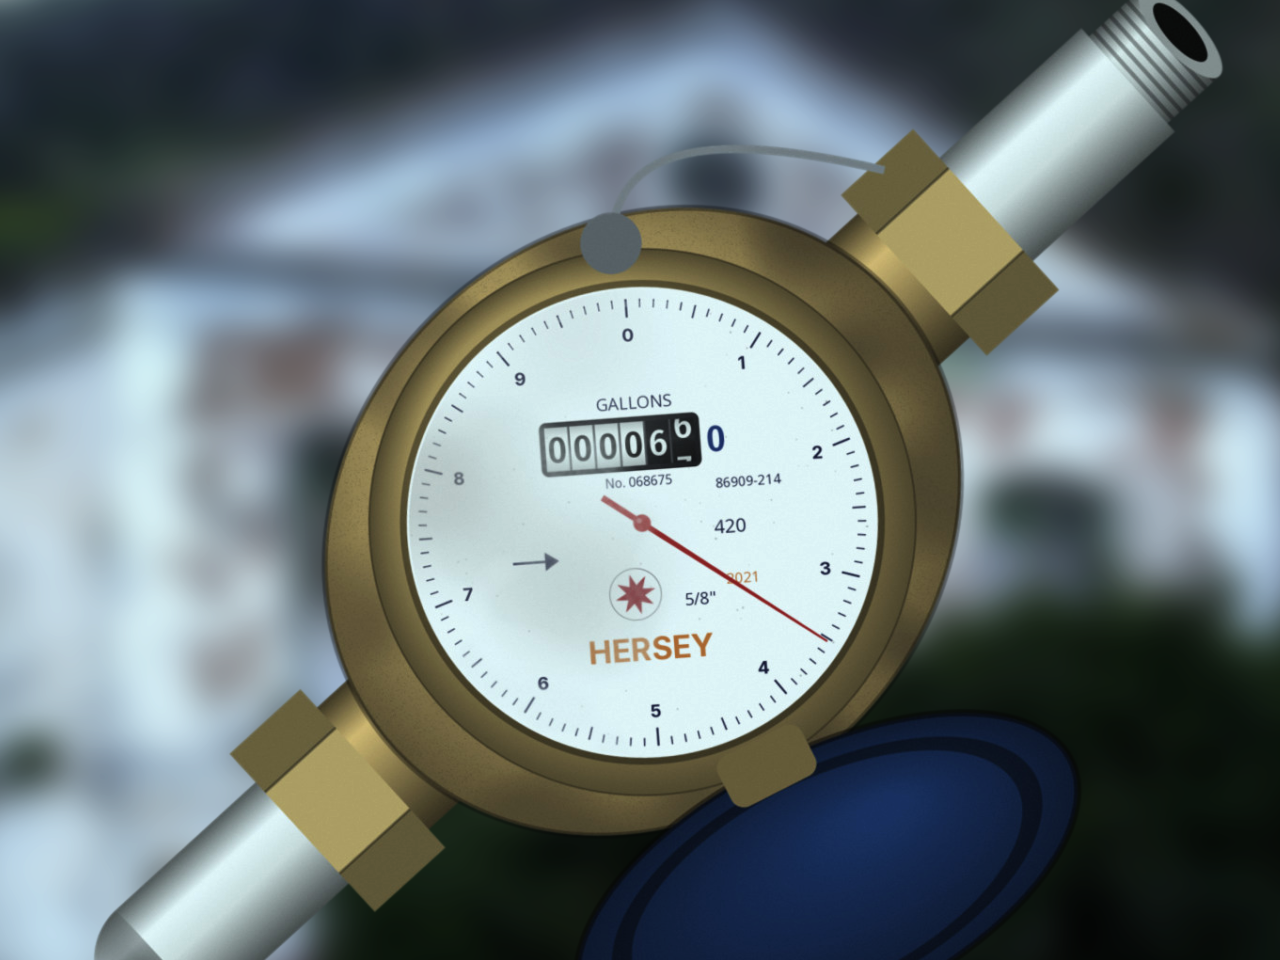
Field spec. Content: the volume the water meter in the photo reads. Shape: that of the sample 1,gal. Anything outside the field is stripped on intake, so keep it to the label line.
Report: 663.5,gal
